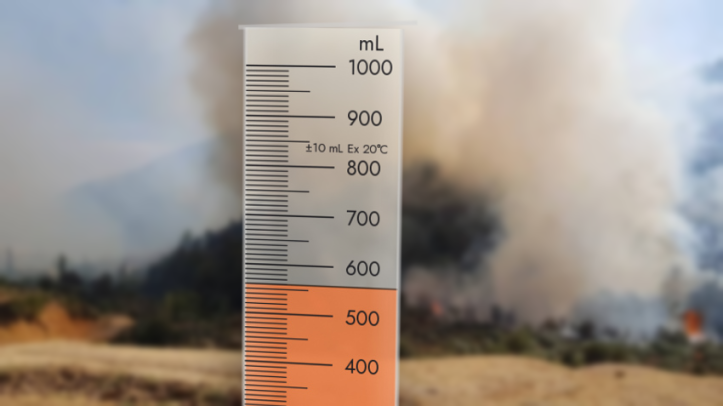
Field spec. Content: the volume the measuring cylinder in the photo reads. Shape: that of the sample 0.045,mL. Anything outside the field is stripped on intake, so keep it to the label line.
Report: 560,mL
